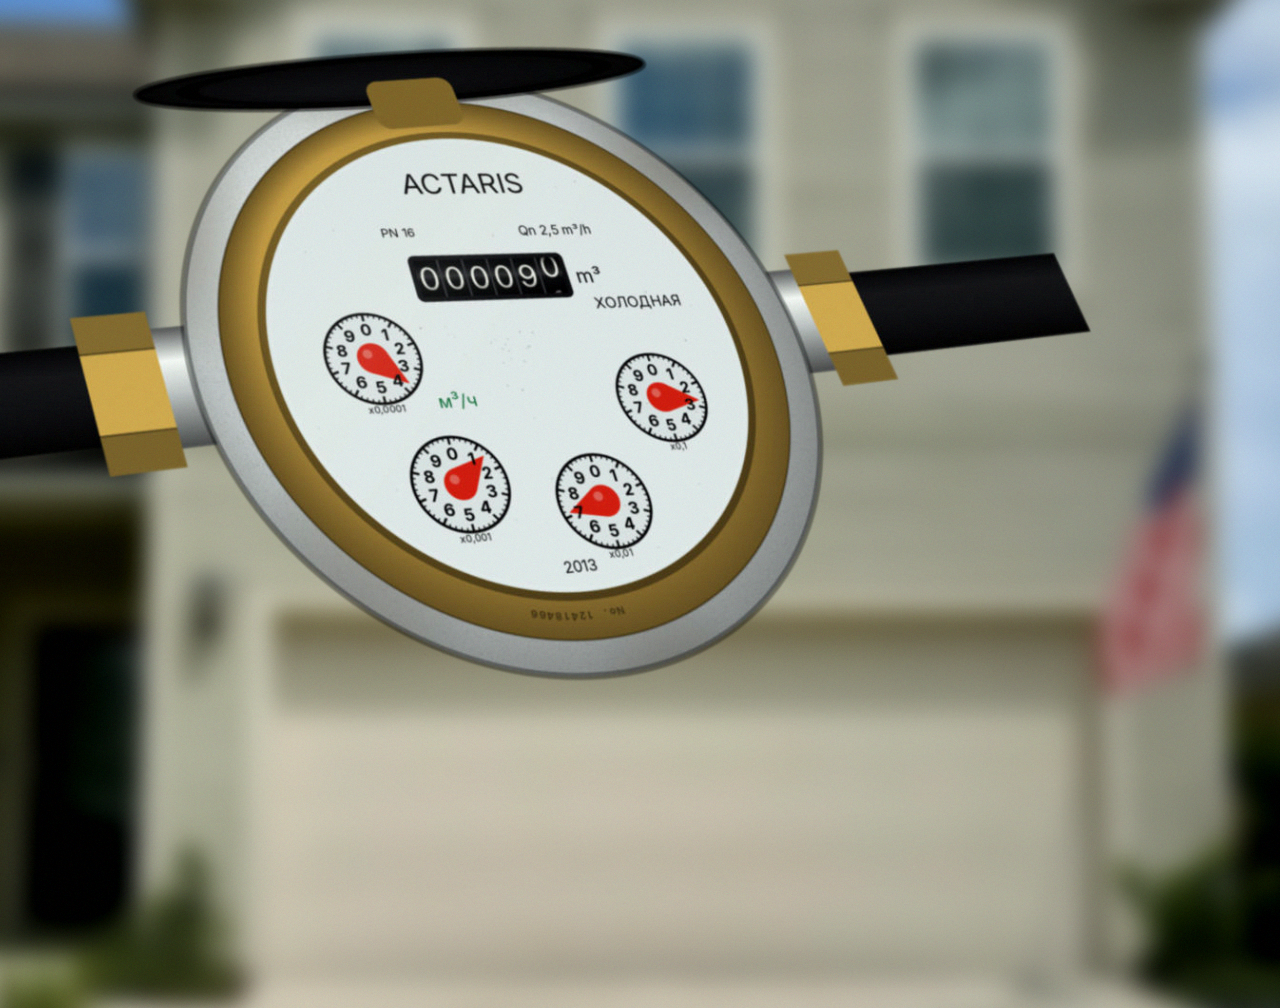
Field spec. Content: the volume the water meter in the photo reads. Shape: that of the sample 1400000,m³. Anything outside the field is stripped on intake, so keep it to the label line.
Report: 90.2713,m³
